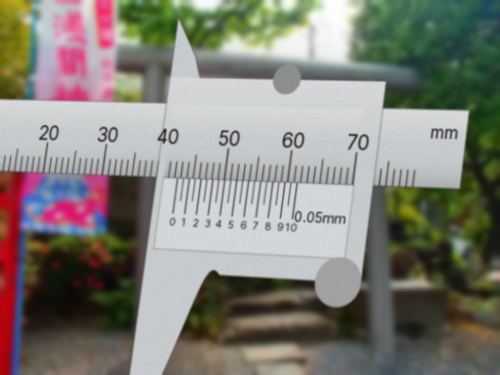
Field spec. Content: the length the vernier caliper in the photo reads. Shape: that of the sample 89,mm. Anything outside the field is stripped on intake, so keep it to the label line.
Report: 42.5,mm
